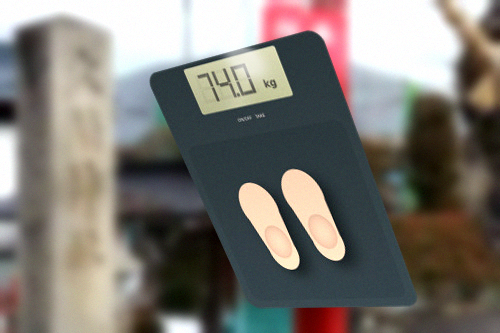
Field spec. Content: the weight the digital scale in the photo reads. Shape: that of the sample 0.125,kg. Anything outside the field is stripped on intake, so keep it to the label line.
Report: 74.0,kg
